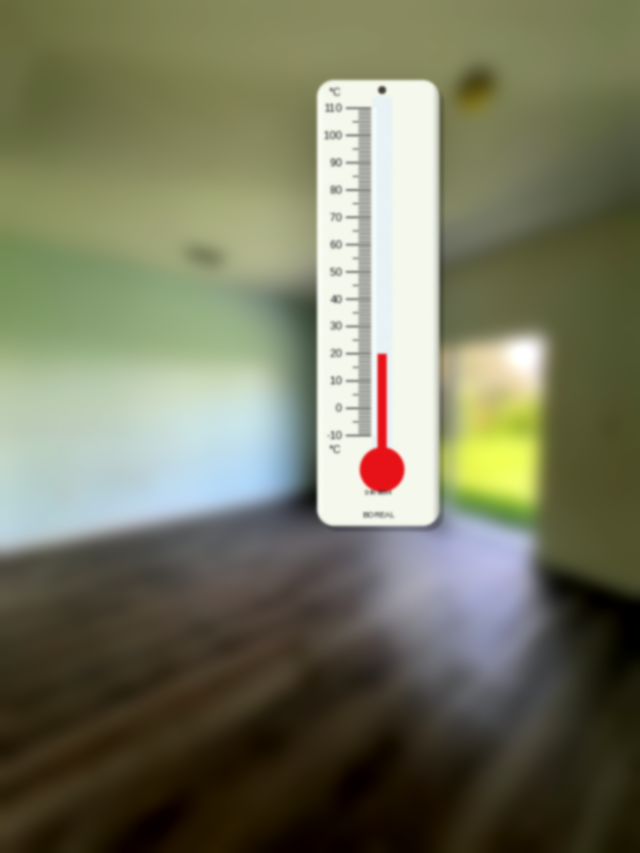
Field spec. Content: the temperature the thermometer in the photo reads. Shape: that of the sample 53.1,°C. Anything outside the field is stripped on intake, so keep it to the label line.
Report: 20,°C
